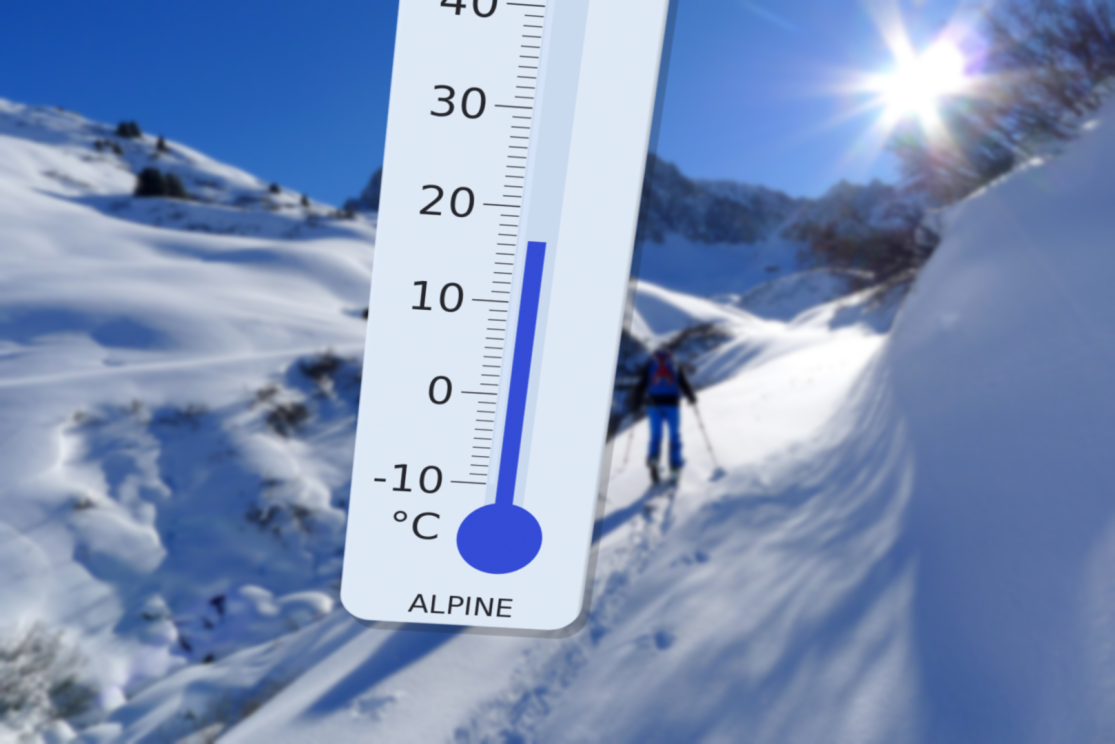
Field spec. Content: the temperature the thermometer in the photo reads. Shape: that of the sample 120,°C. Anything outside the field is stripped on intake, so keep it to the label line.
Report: 16.5,°C
